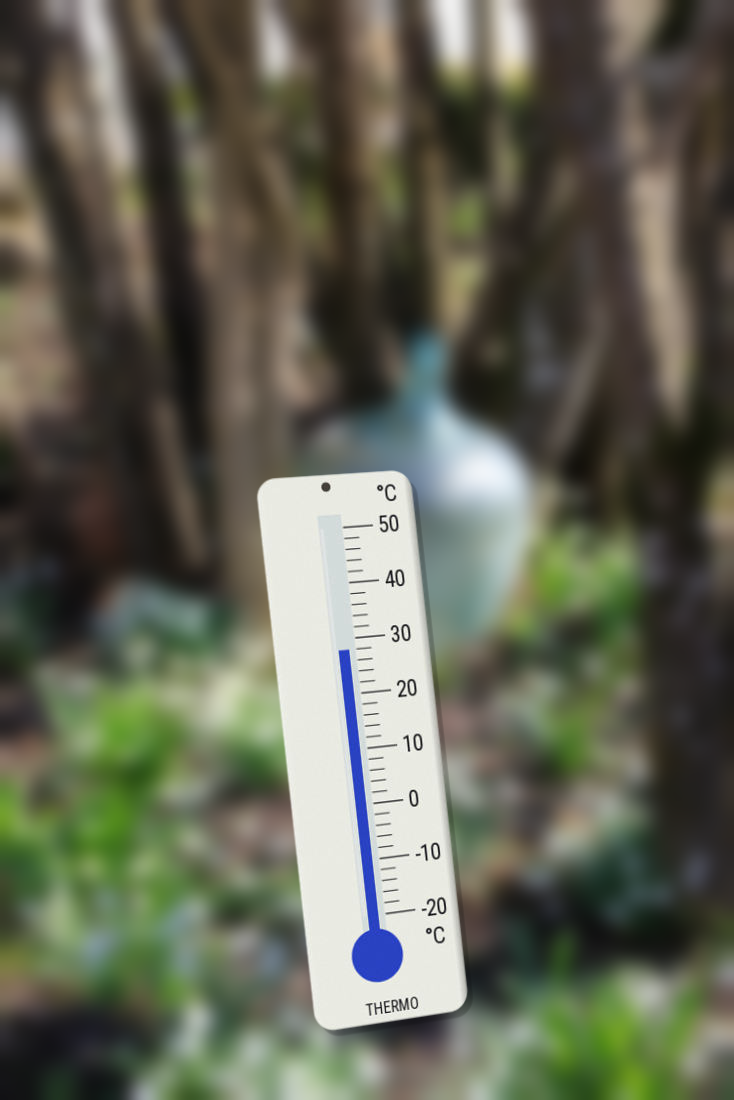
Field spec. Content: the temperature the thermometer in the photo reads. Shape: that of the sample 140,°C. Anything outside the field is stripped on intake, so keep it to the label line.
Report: 28,°C
